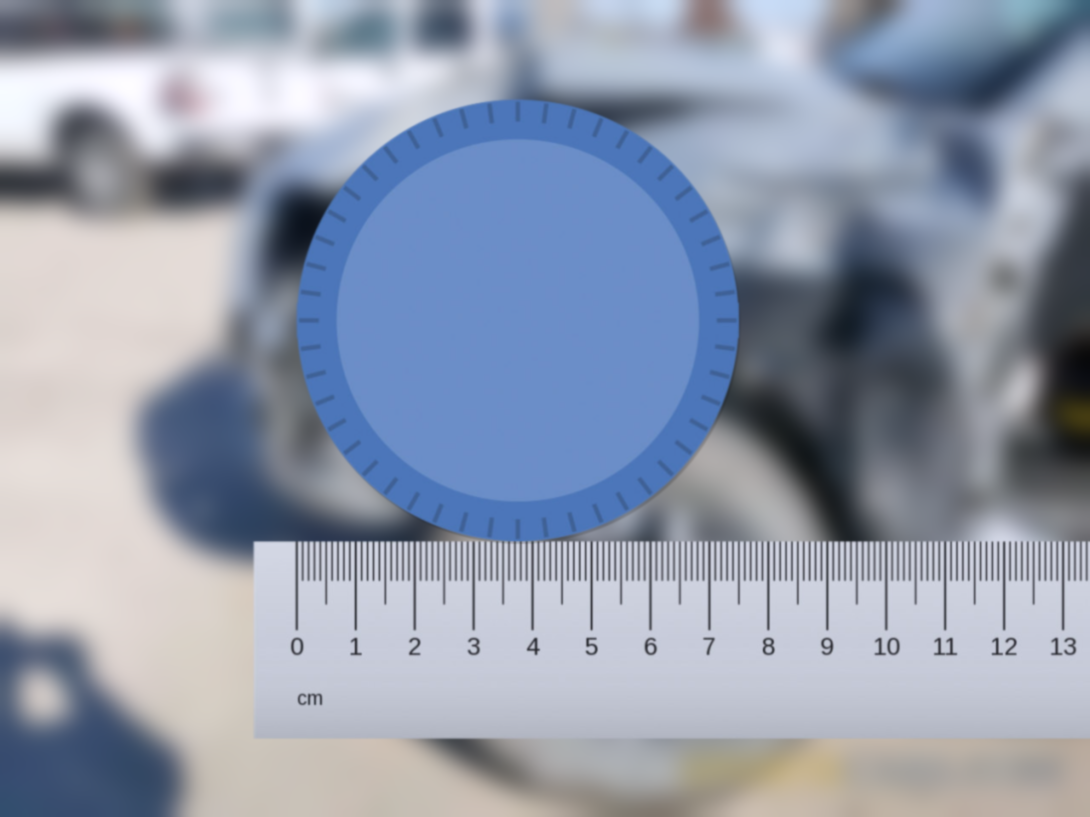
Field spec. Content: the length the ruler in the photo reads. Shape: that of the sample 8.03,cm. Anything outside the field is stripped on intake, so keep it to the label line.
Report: 7.5,cm
